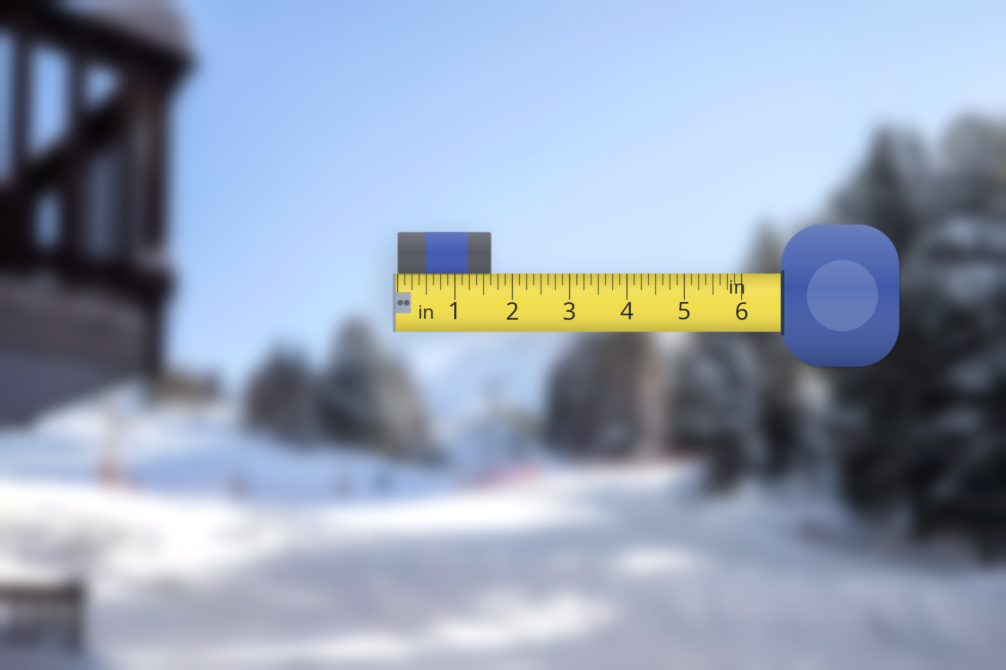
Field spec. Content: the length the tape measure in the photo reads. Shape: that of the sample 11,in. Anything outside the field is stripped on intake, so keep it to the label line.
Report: 1.625,in
